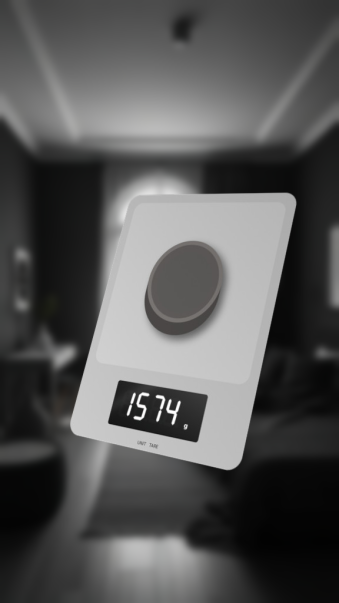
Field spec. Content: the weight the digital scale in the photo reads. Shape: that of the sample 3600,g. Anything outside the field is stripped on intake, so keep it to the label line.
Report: 1574,g
